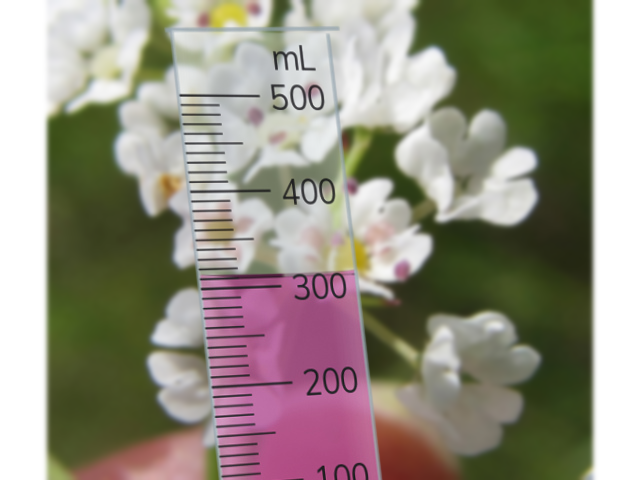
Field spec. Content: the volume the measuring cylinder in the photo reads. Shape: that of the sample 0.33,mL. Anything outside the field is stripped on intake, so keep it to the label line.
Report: 310,mL
